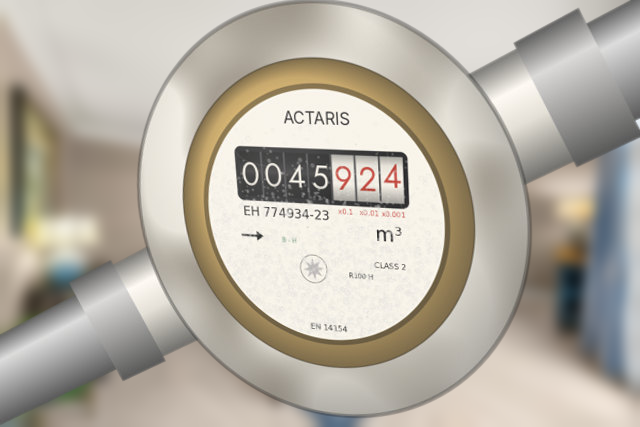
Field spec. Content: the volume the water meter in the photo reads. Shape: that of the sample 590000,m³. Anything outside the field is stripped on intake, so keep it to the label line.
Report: 45.924,m³
